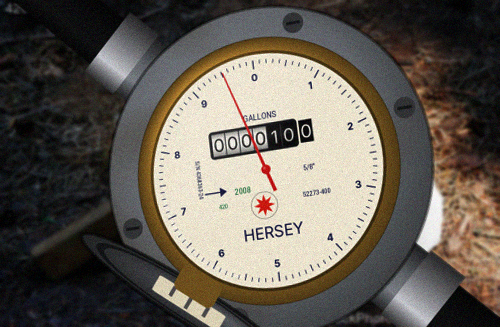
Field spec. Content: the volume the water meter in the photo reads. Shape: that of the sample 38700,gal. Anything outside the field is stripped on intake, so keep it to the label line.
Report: 99.5,gal
